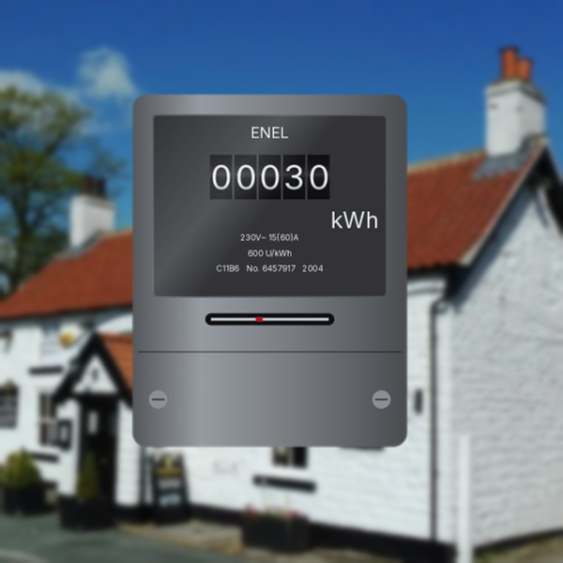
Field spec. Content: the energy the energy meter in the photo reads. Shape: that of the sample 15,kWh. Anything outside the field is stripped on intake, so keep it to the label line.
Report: 30,kWh
